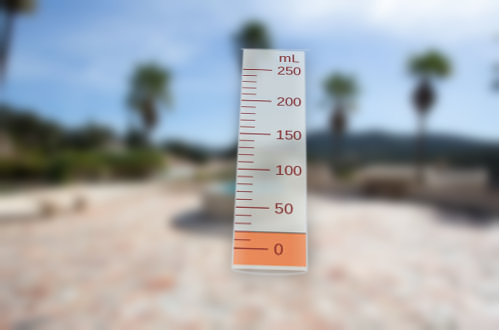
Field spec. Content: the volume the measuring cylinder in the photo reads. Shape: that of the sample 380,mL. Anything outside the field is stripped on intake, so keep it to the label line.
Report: 20,mL
